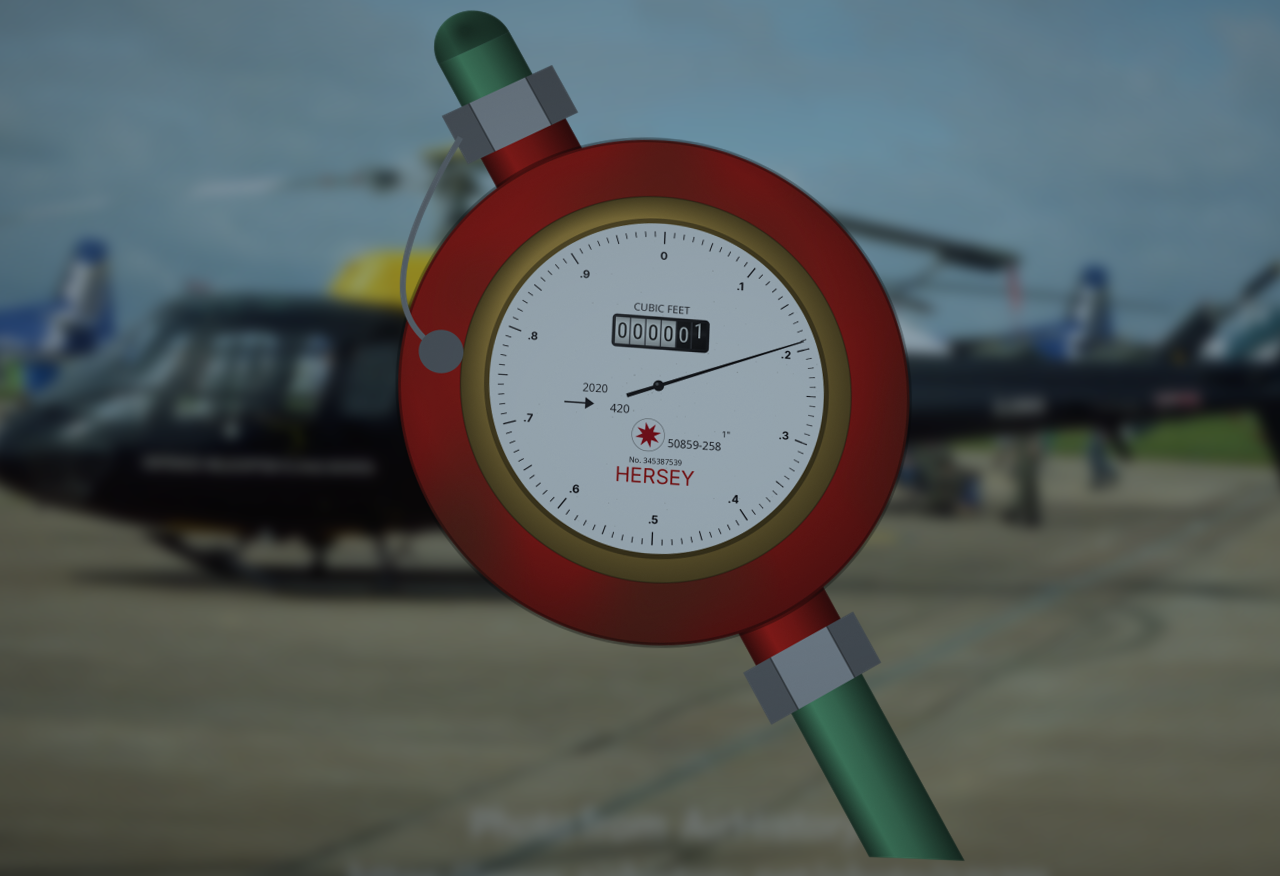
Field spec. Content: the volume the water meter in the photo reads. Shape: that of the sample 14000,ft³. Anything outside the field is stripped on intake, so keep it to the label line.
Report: 1.19,ft³
